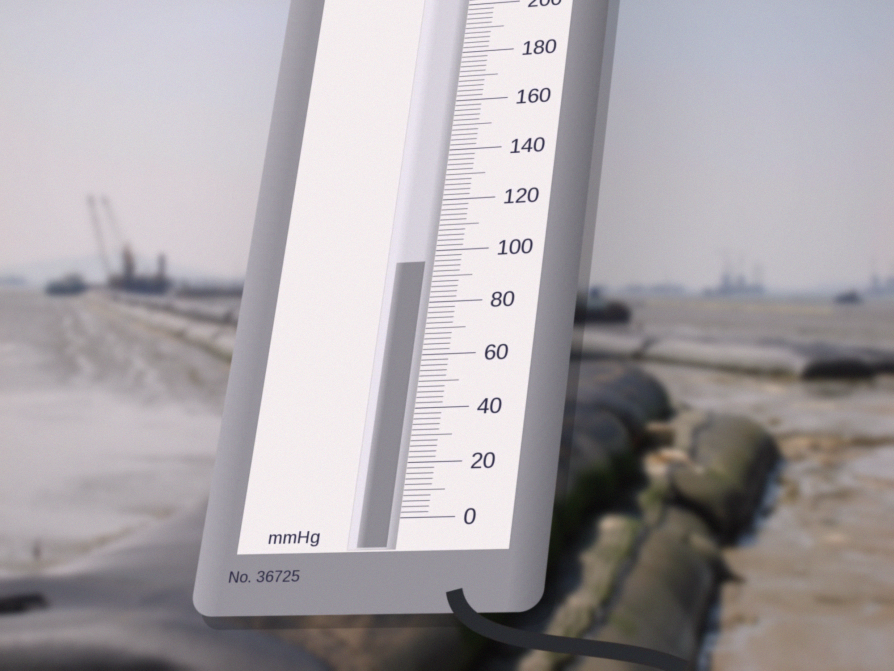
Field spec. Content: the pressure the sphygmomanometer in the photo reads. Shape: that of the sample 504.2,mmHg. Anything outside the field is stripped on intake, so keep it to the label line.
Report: 96,mmHg
